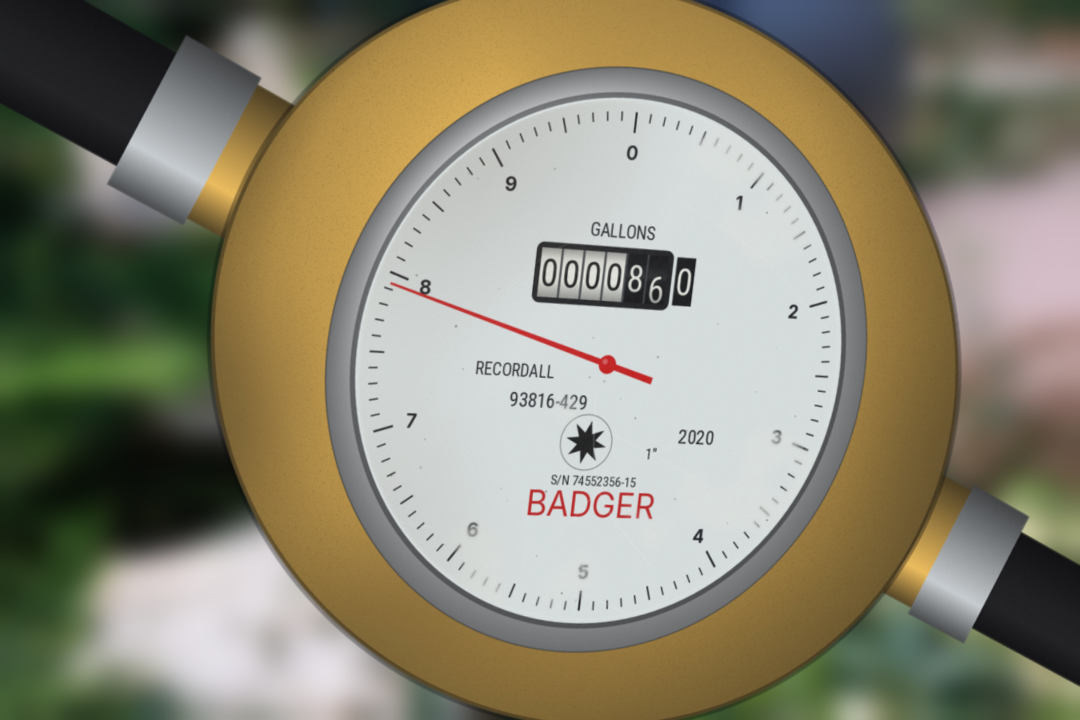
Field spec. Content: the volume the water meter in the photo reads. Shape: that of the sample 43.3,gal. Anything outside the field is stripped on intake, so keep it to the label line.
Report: 857.9,gal
